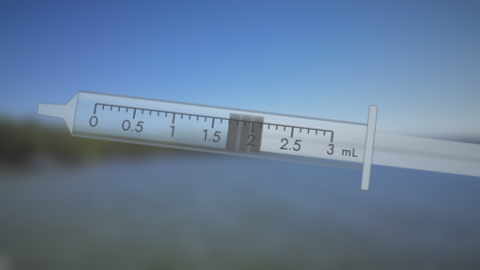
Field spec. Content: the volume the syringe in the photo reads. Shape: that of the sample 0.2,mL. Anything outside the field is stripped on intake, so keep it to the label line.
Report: 1.7,mL
